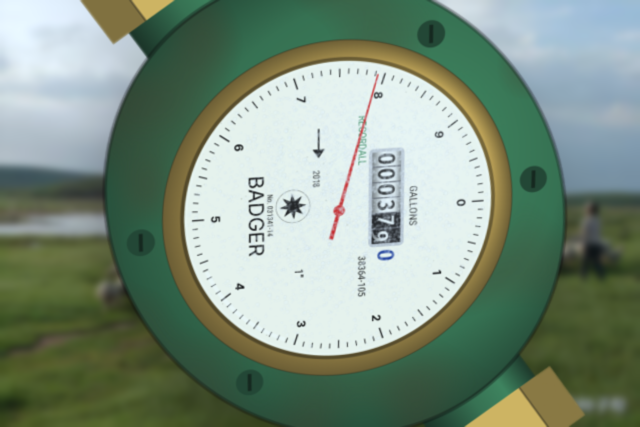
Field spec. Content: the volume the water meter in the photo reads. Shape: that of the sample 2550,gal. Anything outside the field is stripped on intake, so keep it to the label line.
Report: 3787.9,gal
